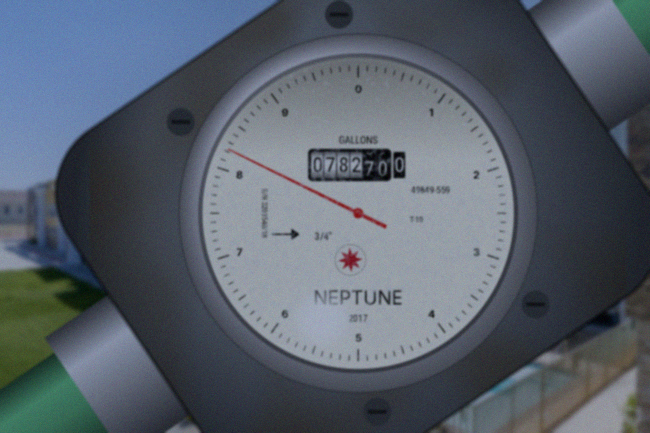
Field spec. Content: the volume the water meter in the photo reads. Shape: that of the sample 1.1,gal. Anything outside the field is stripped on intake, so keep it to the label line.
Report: 782698.2,gal
